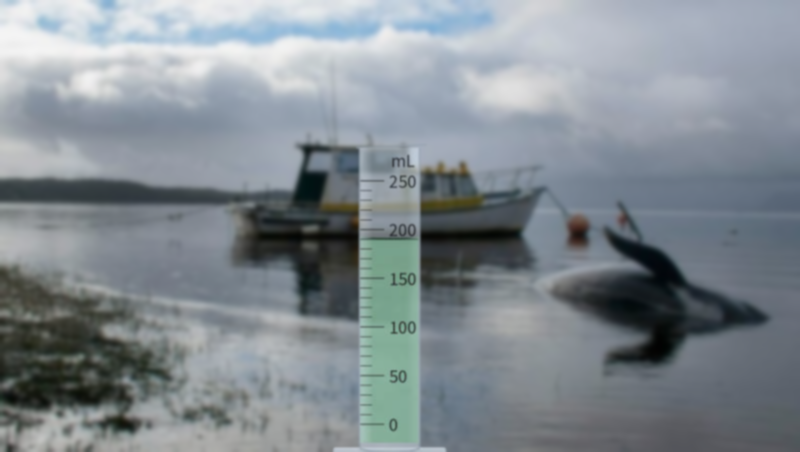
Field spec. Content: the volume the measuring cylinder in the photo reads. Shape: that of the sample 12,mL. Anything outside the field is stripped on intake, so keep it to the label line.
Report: 190,mL
